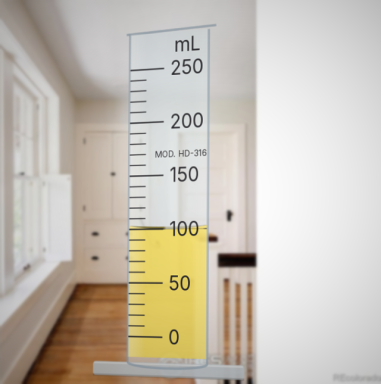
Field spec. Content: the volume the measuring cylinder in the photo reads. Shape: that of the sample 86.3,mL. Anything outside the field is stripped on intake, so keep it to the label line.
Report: 100,mL
